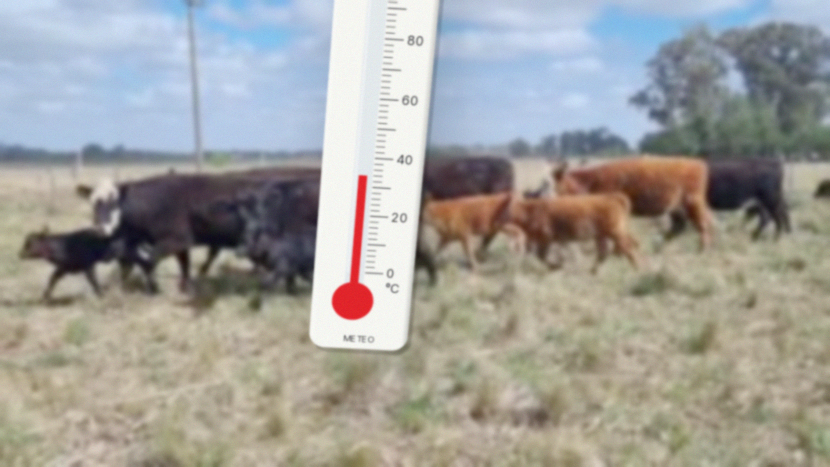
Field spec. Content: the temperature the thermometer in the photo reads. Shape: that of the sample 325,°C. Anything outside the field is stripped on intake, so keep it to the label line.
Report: 34,°C
